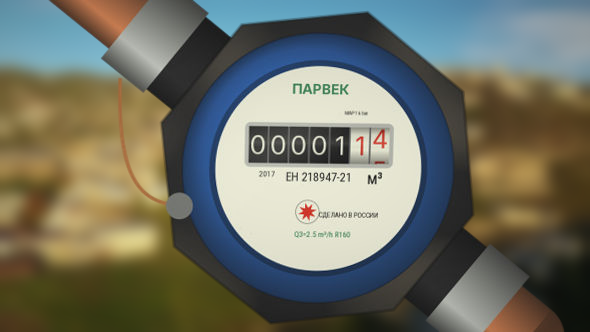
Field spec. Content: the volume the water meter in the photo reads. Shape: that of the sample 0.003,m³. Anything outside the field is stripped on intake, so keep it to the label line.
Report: 1.14,m³
